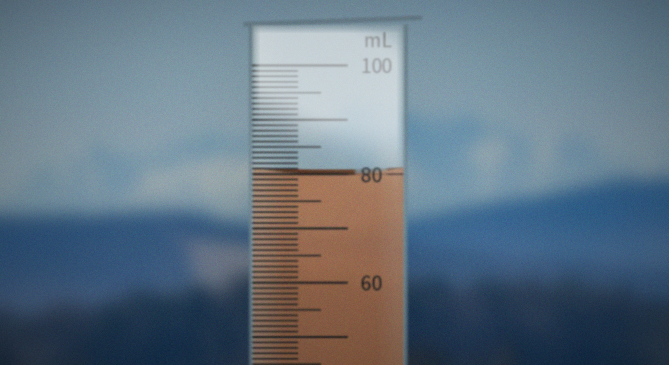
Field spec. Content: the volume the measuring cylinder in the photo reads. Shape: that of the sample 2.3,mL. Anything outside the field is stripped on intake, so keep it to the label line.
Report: 80,mL
